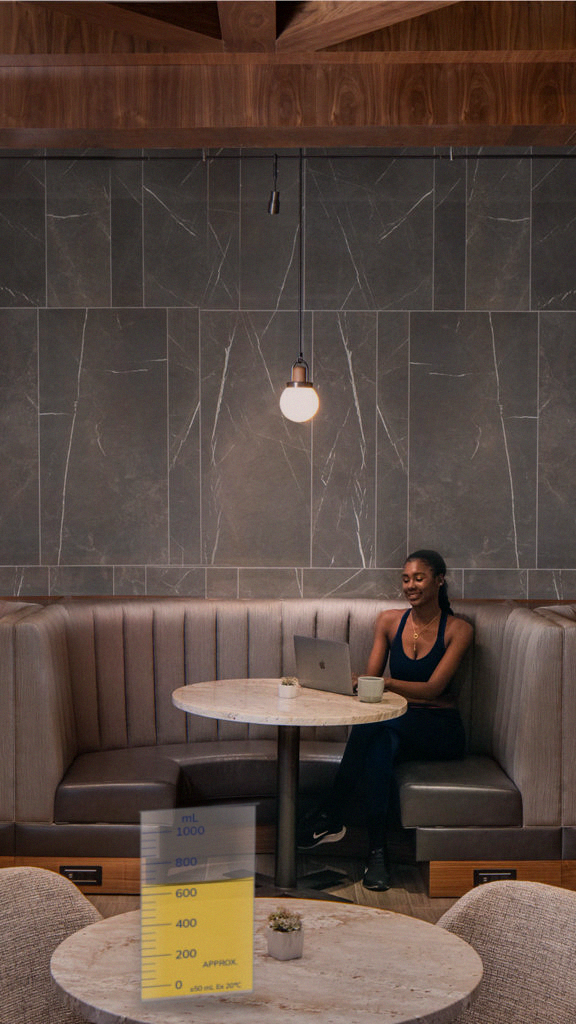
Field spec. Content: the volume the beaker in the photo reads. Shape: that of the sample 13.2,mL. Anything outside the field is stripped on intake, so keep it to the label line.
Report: 650,mL
